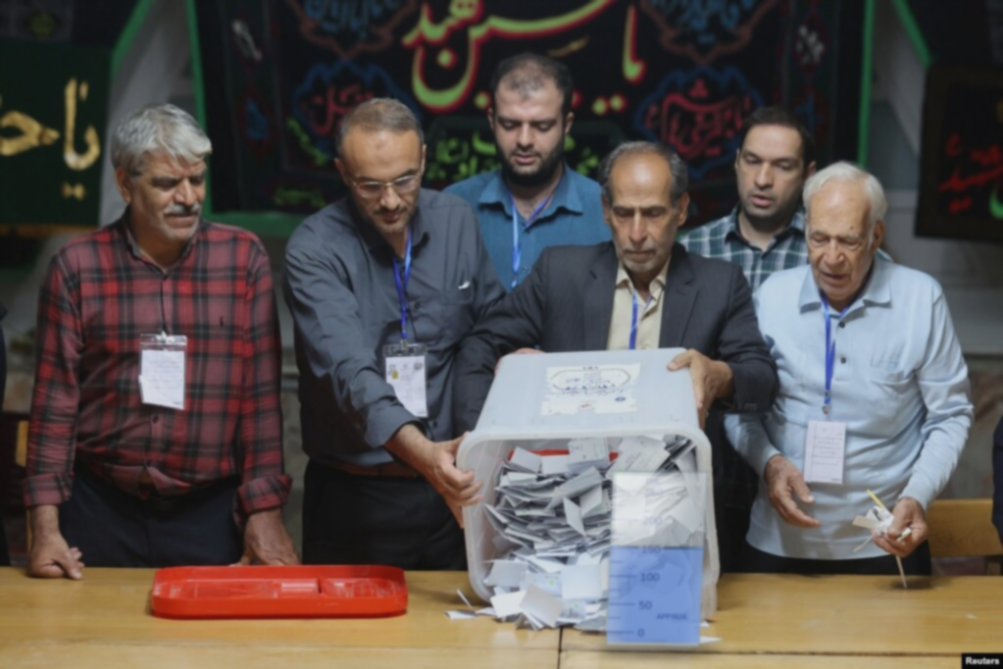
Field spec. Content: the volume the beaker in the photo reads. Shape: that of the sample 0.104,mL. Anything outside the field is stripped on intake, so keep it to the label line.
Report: 150,mL
